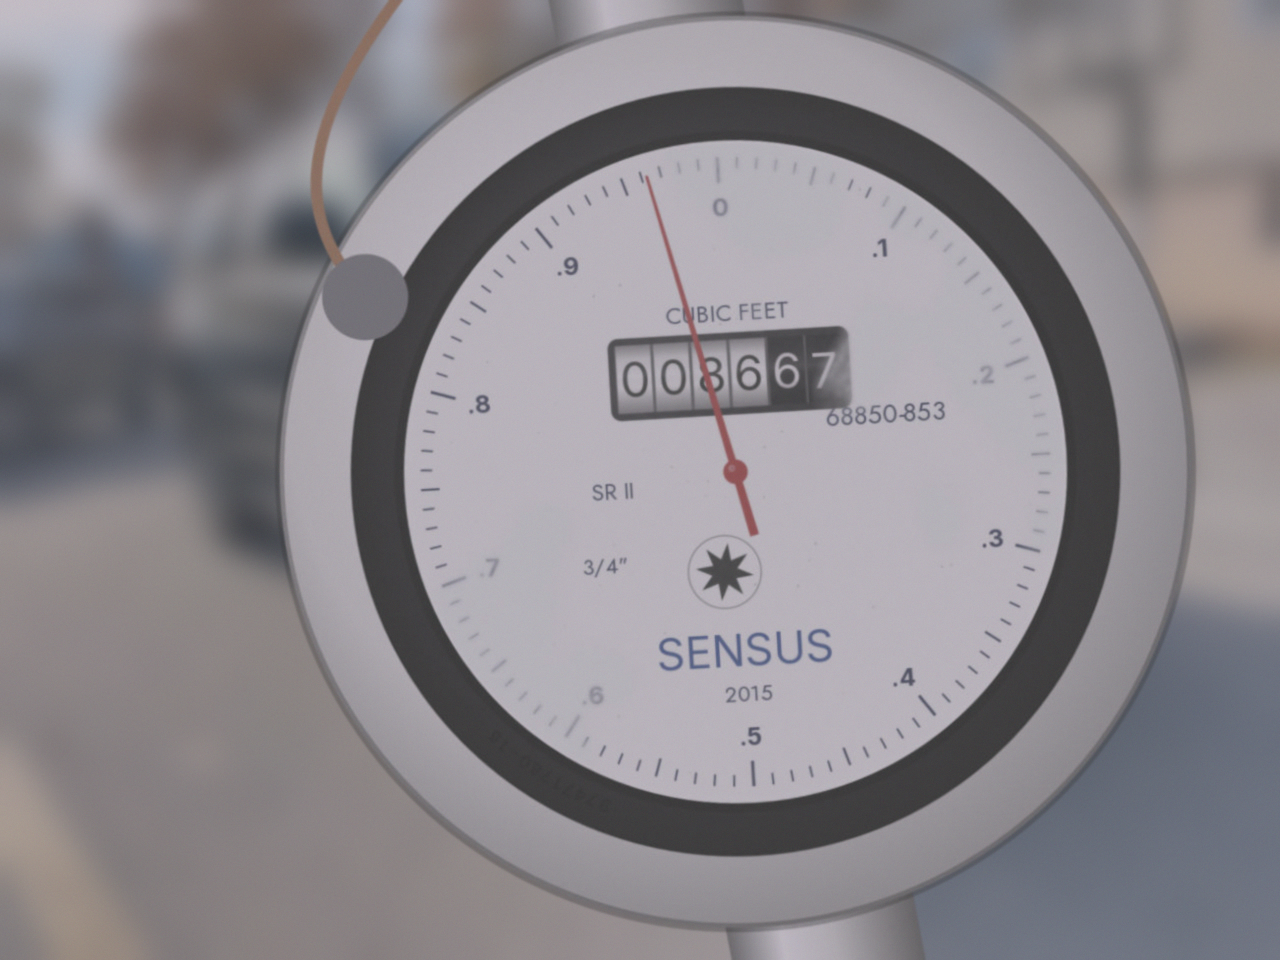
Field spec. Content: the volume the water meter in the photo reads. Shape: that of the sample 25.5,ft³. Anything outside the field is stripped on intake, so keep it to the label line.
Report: 8666.96,ft³
